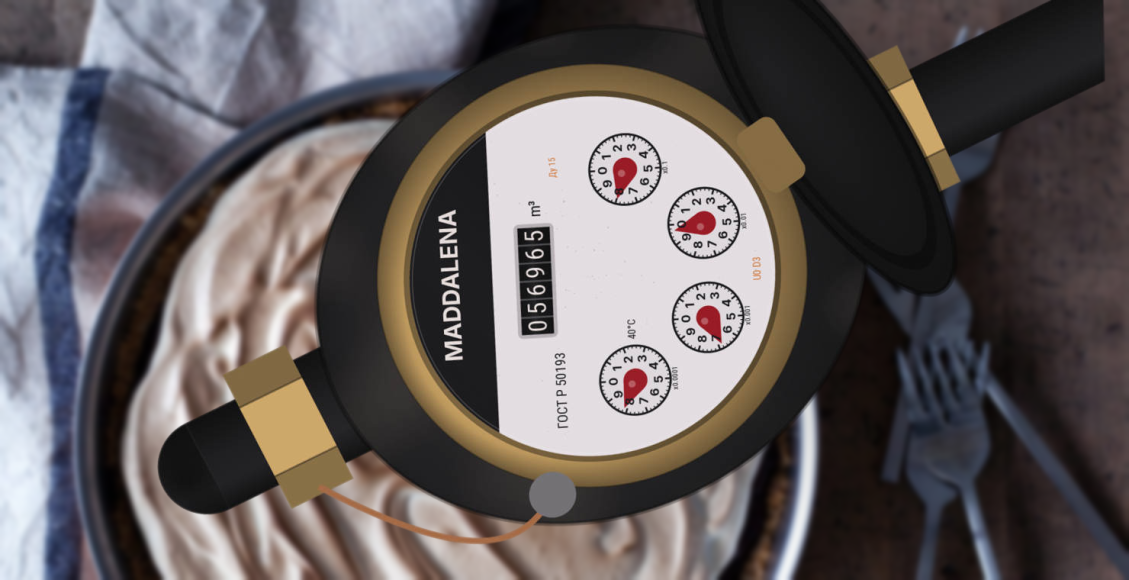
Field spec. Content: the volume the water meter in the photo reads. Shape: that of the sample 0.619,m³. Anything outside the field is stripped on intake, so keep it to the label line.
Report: 56965.7968,m³
